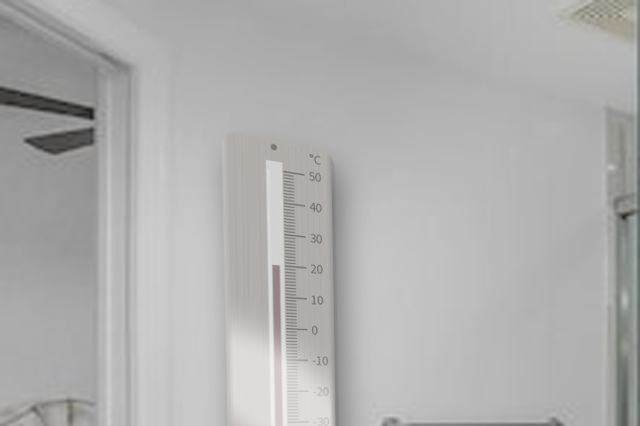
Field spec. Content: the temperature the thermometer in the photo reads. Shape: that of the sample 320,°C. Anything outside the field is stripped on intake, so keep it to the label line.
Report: 20,°C
